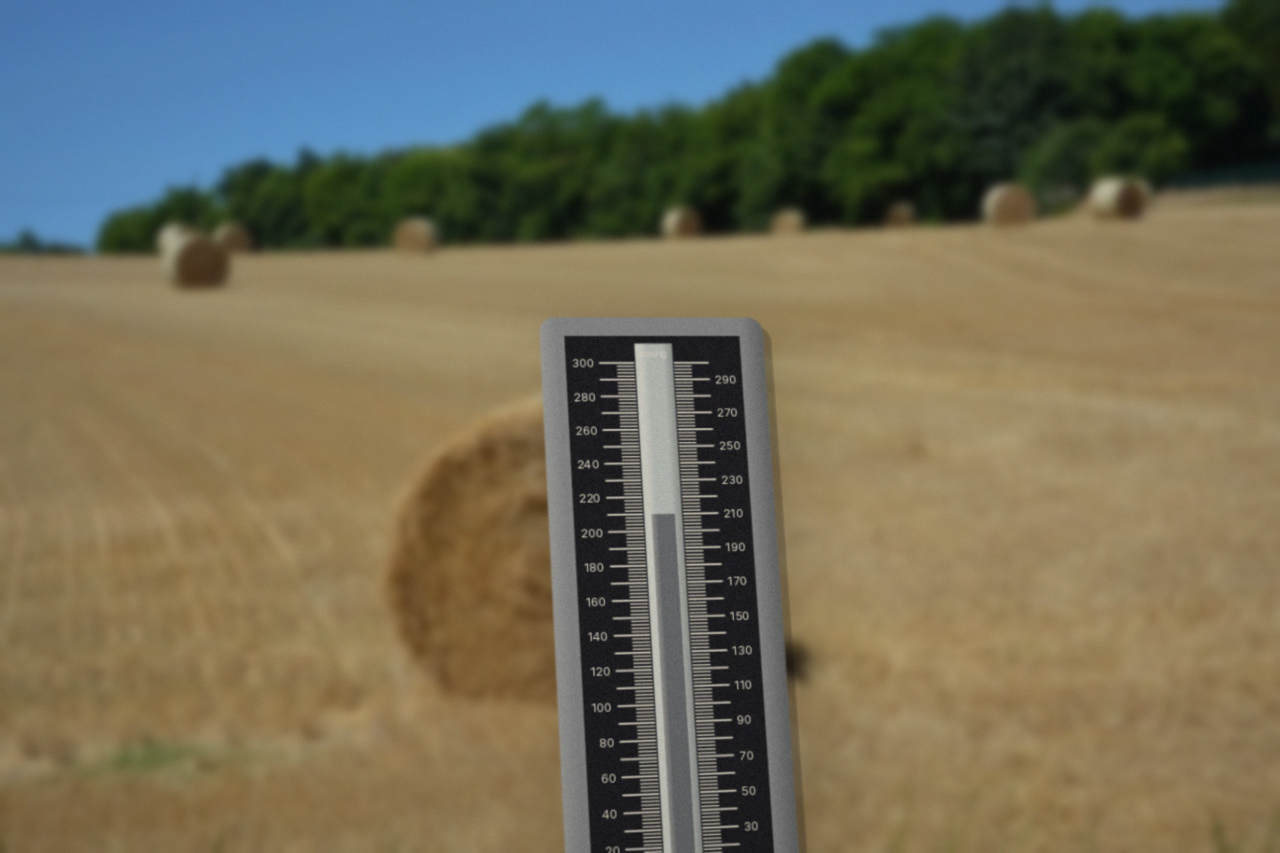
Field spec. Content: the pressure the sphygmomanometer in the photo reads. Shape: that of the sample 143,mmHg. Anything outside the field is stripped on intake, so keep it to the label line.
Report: 210,mmHg
